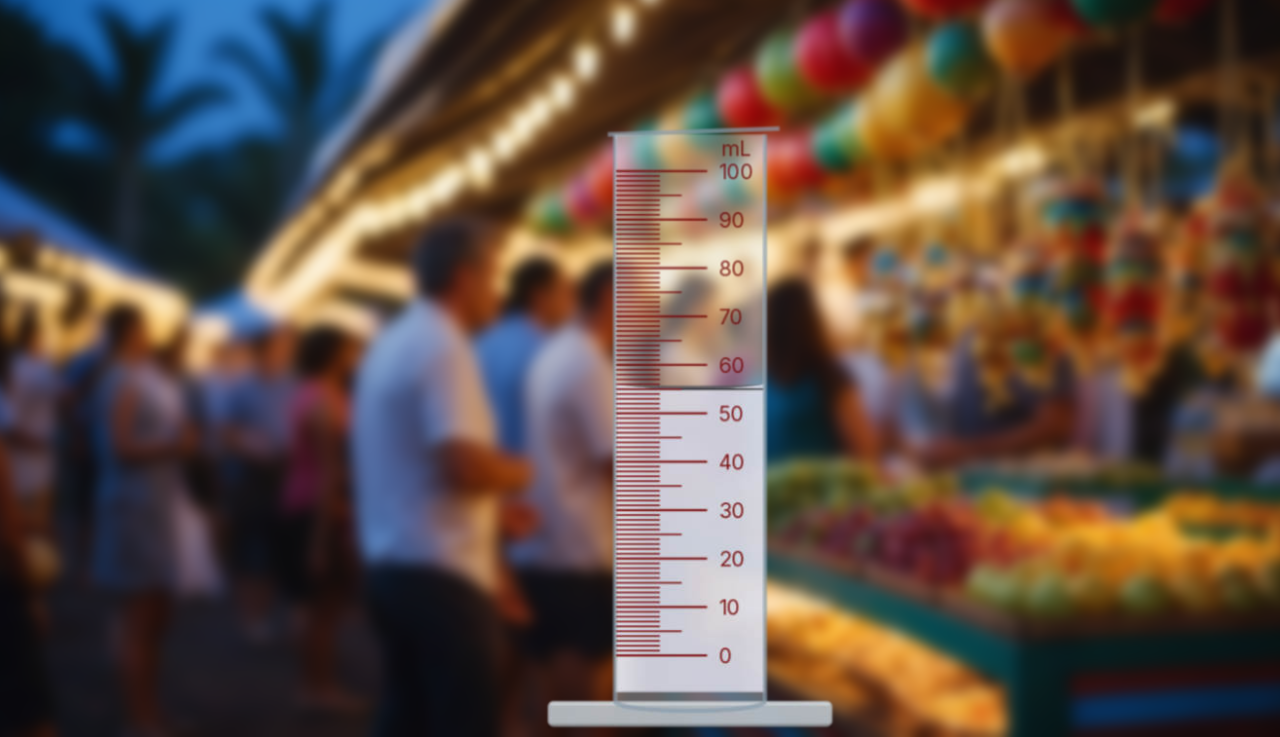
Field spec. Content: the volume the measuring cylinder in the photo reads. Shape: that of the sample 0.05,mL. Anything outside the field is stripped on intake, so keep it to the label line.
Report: 55,mL
